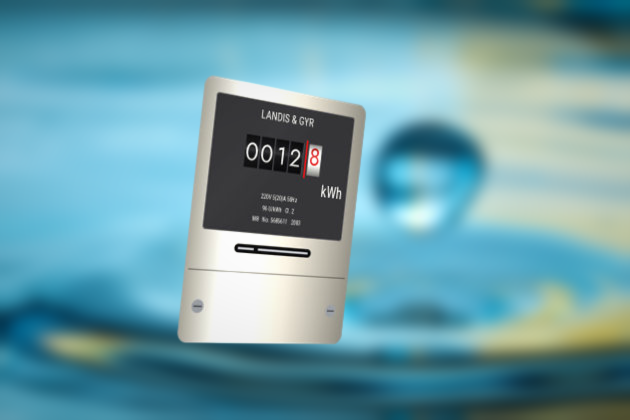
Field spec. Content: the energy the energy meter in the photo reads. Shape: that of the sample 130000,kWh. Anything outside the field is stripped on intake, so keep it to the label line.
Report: 12.8,kWh
